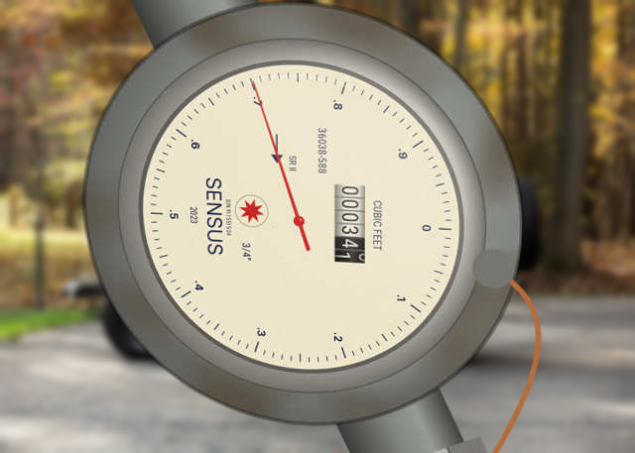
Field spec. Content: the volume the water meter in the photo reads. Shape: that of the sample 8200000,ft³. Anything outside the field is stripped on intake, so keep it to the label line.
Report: 340.70,ft³
